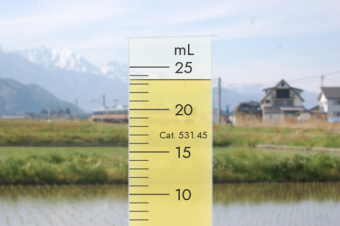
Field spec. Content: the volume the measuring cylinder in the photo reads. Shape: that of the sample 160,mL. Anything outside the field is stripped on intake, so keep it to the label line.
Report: 23.5,mL
